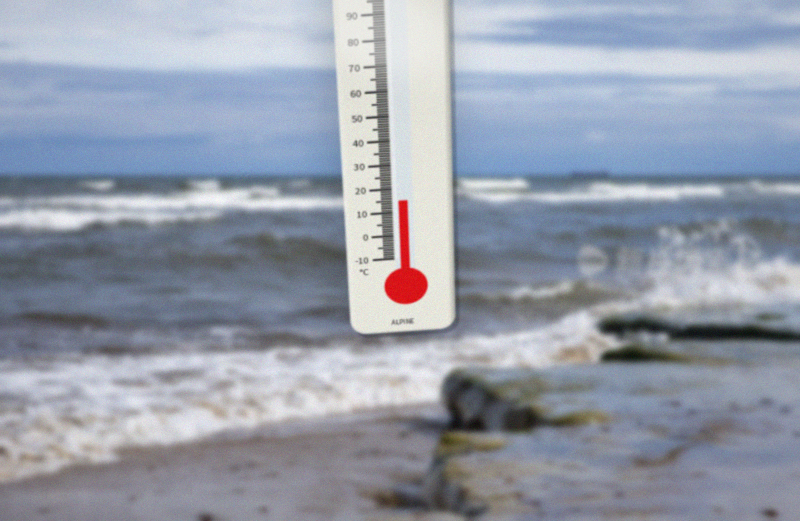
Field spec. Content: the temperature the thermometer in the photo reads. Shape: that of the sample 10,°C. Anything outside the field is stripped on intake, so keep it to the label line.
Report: 15,°C
